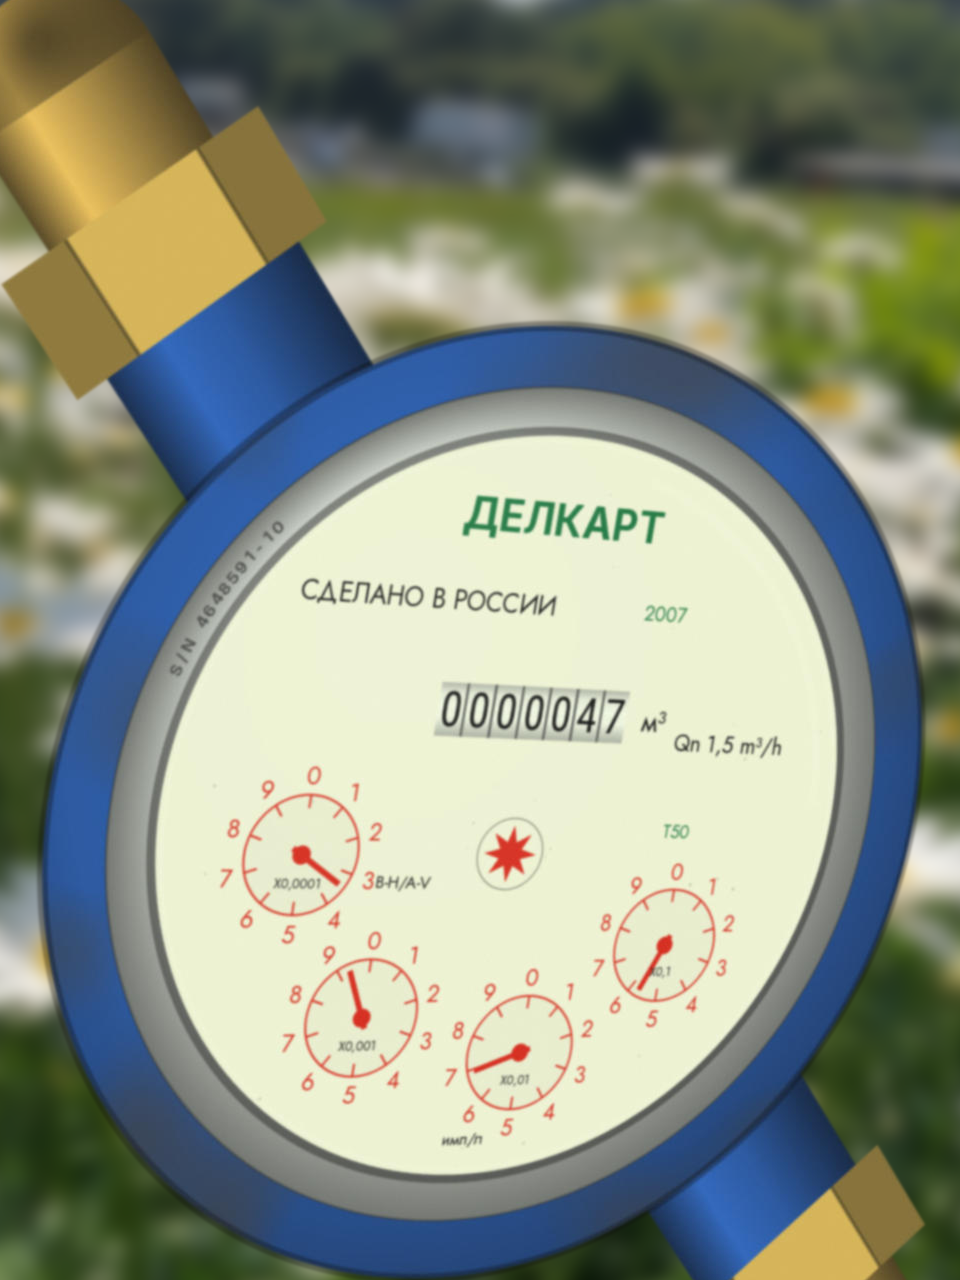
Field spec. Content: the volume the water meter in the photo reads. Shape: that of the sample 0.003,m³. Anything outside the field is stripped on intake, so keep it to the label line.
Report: 47.5693,m³
